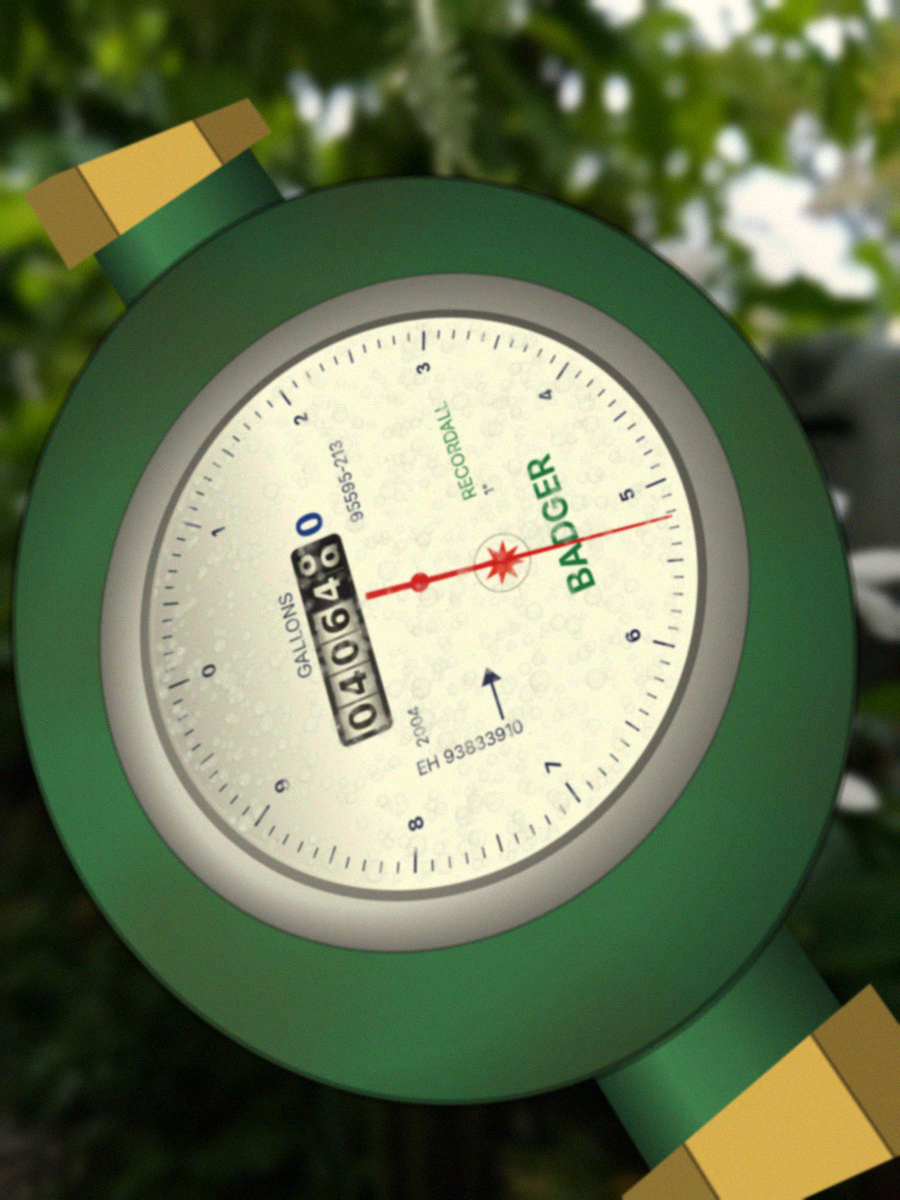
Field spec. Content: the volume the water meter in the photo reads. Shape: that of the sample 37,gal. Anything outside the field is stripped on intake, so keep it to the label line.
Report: 406485.2,gal
